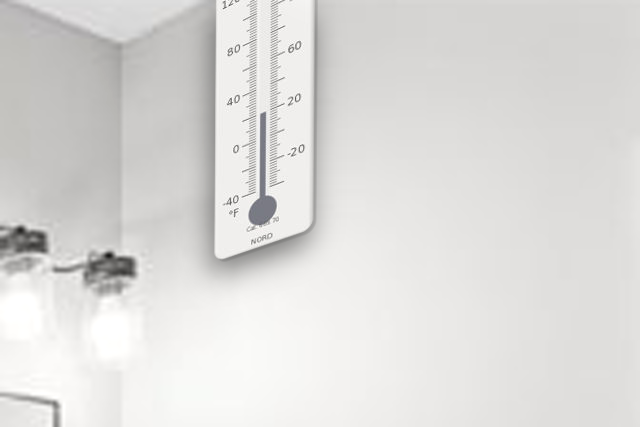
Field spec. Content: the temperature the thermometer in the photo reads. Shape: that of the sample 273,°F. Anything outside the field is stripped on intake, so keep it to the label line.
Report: 20,°F
